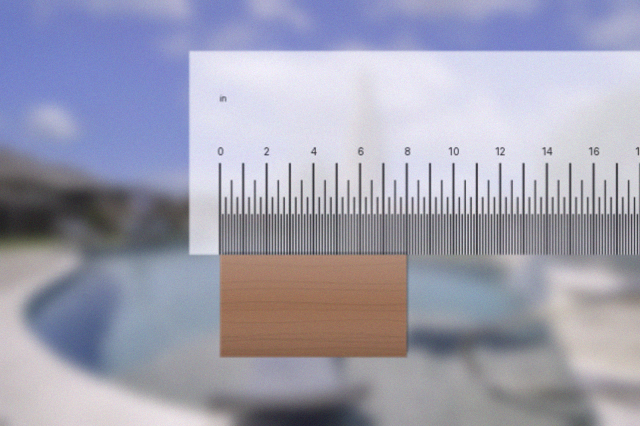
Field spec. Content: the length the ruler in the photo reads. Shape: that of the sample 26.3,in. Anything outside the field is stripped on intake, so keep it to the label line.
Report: 8,in
